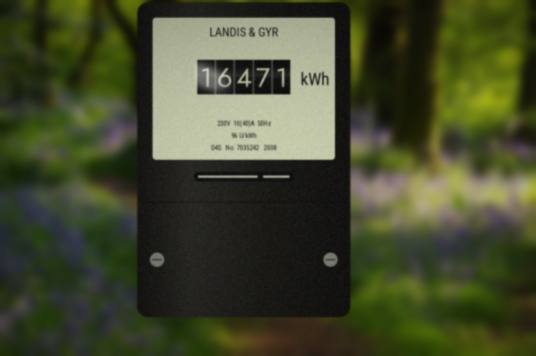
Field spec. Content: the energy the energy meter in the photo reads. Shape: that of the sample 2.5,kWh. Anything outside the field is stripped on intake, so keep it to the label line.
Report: 16471,kWh
